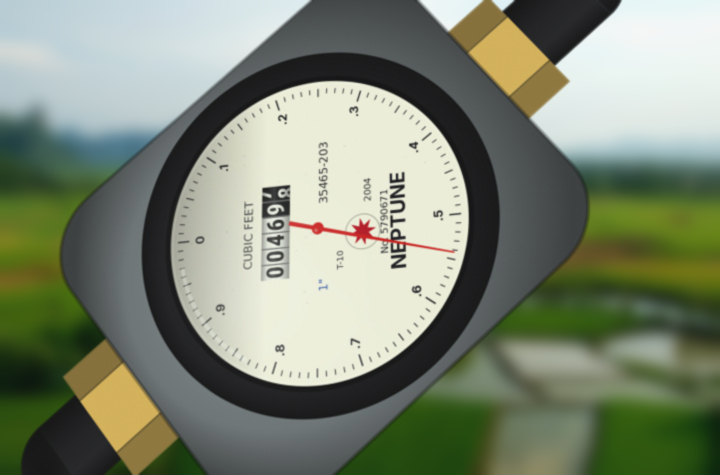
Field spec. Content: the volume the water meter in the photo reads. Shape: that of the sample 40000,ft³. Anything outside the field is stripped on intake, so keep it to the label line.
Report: 4697.54,ft³
